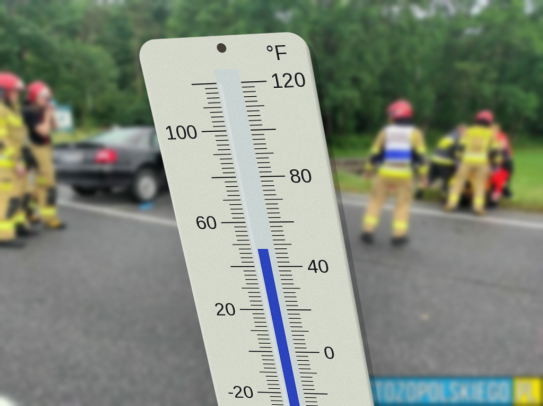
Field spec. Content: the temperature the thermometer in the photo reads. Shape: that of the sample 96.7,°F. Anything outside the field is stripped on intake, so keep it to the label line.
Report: 48,°F
